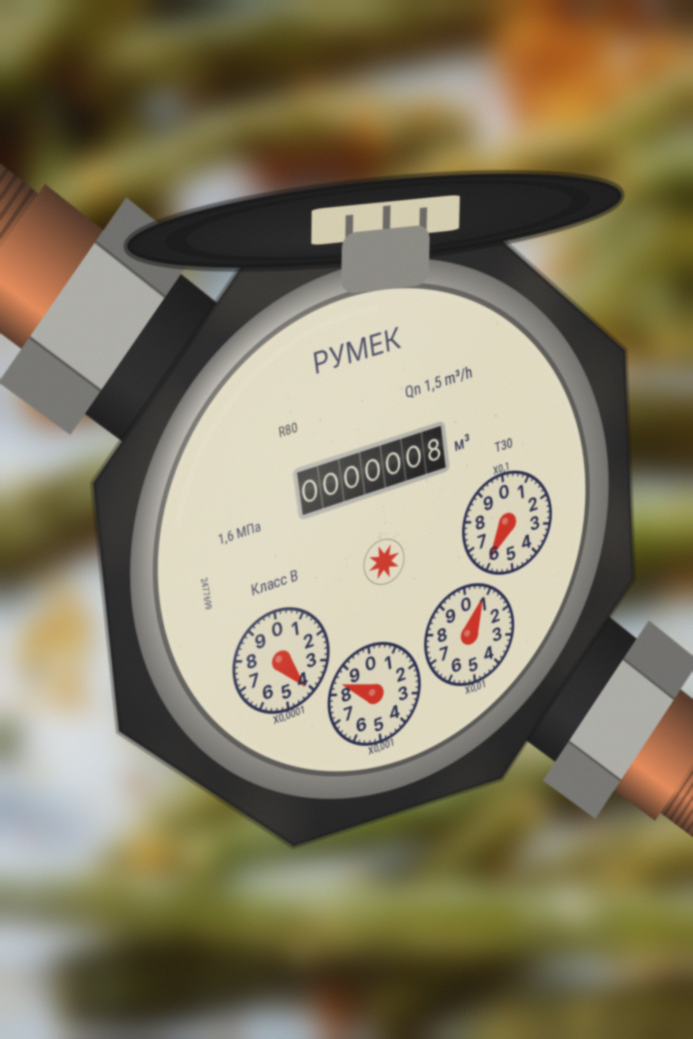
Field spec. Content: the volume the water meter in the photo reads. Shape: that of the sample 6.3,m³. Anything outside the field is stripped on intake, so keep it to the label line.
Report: 8.6084,m³
